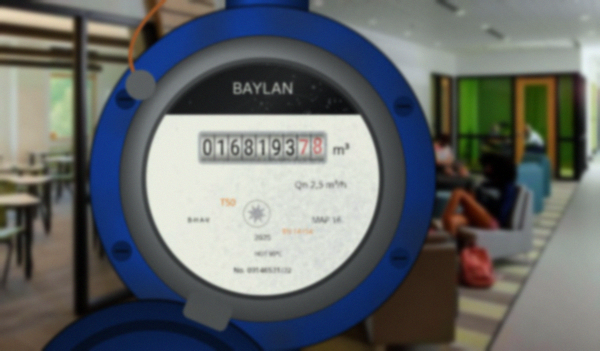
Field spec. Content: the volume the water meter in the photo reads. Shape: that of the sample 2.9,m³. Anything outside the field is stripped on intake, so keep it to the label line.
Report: 168193.78,m³
